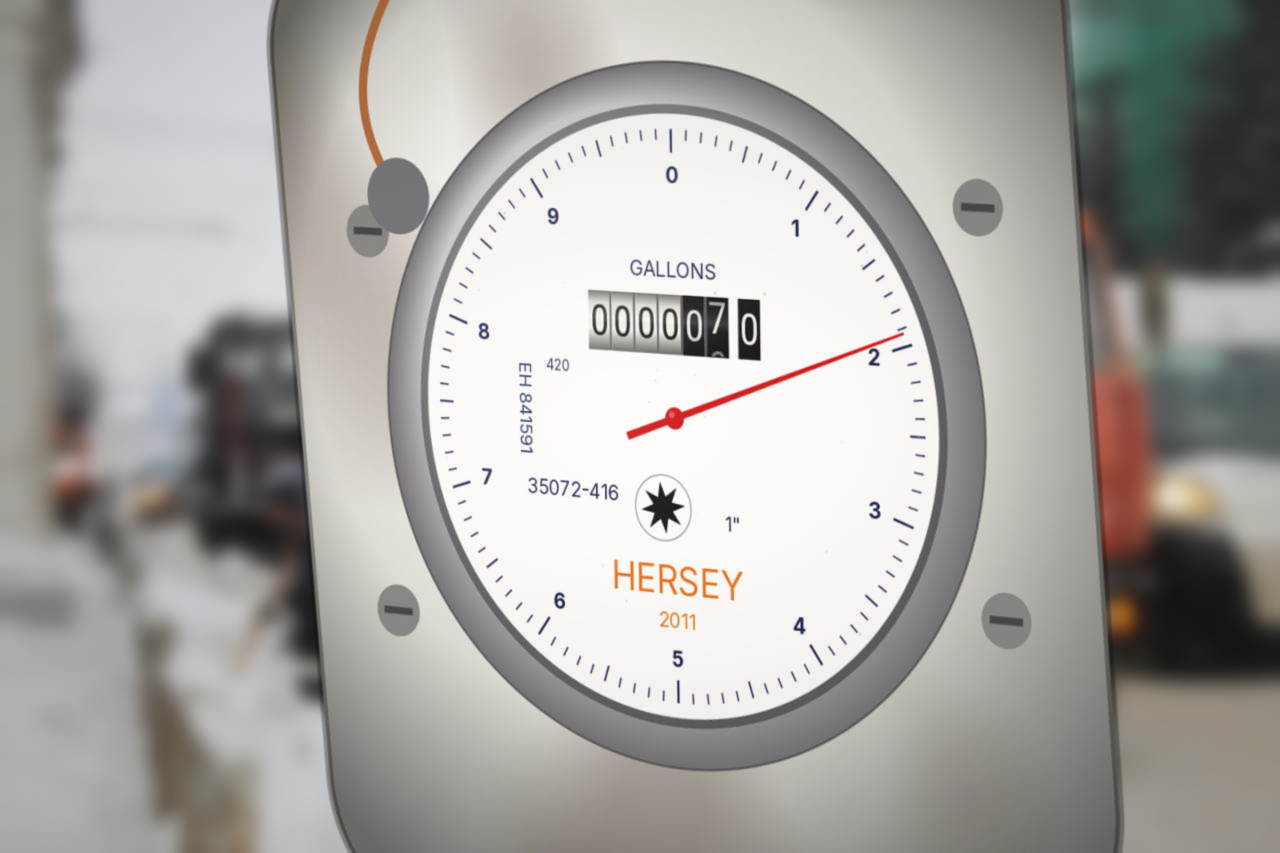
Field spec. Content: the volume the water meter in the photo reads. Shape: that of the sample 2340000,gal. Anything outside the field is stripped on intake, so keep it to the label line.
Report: 71.9,gal
